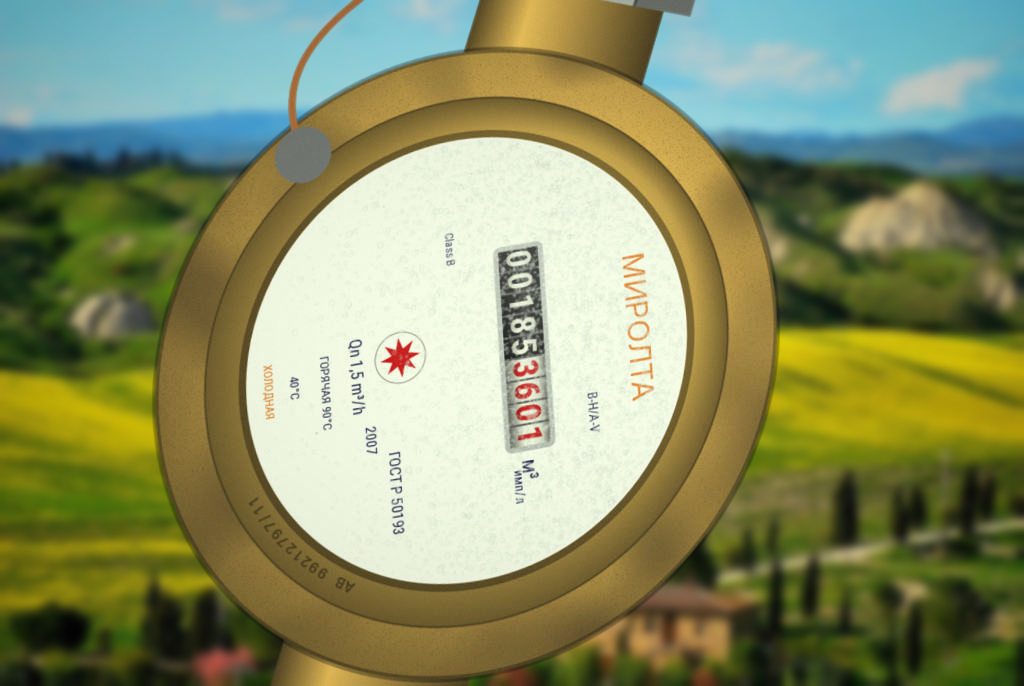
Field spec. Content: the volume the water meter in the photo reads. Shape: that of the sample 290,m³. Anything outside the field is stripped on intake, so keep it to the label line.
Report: 185.3601,m³
